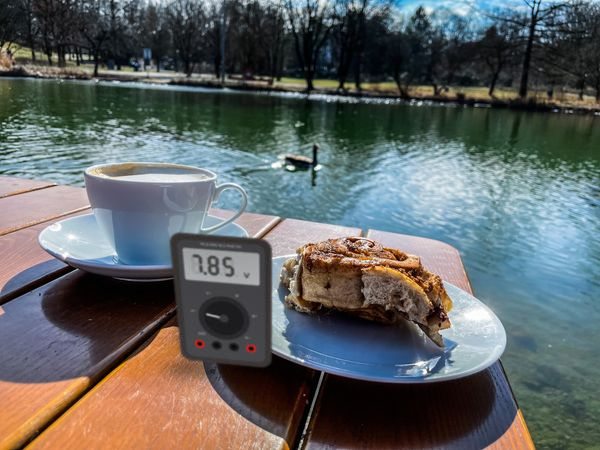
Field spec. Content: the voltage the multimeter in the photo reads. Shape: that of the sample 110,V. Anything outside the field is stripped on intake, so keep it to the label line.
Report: 7.85,V
